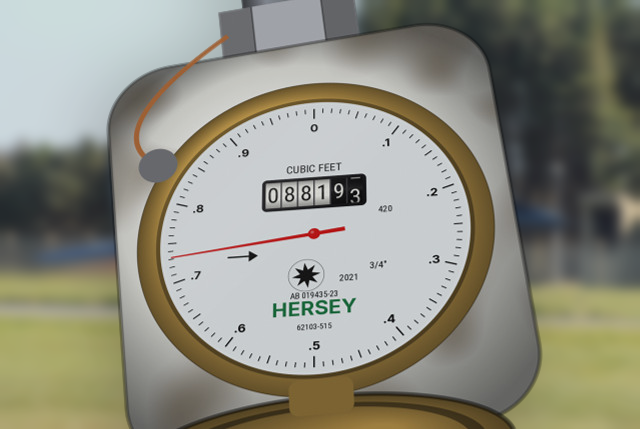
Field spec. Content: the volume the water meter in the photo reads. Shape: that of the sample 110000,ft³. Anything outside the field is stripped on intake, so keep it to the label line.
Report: 88192.73,ft³
